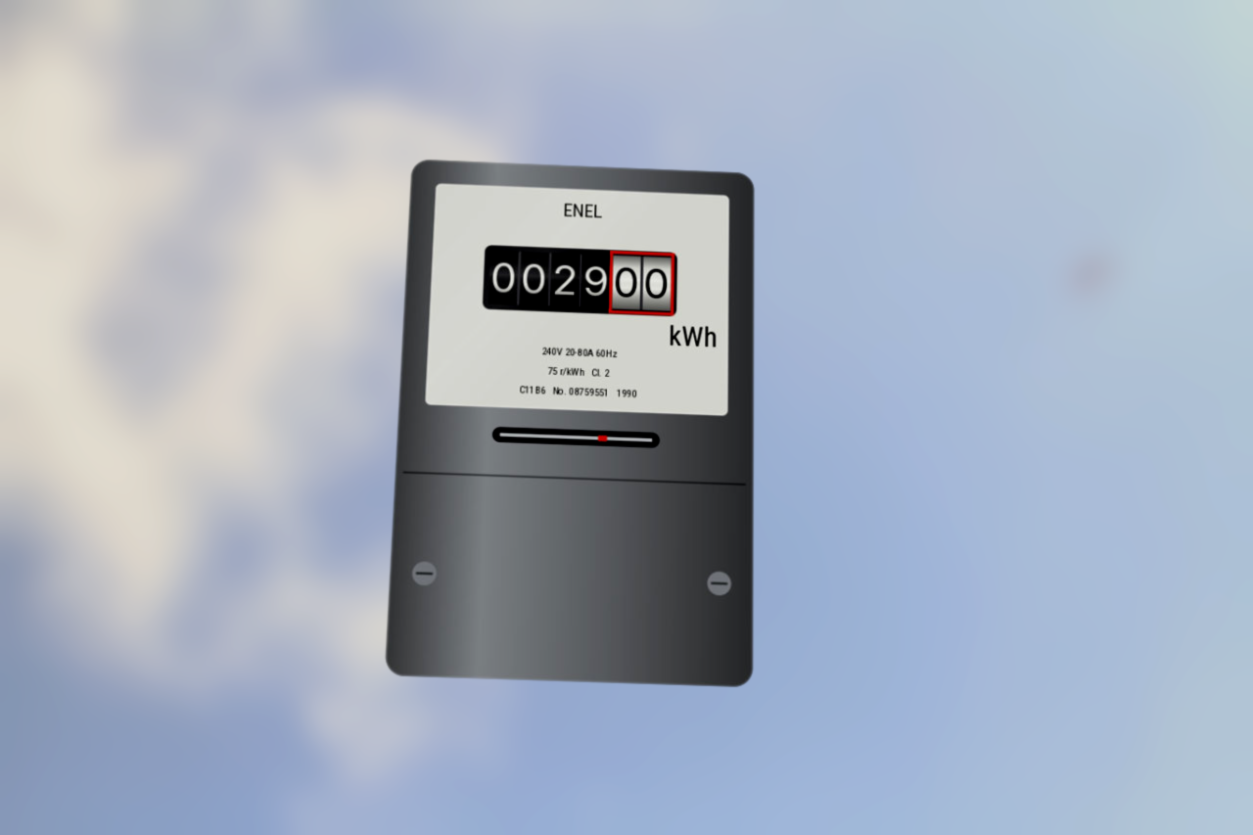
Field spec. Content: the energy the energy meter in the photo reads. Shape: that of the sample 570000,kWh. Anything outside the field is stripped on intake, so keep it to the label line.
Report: 29.00,kWh
